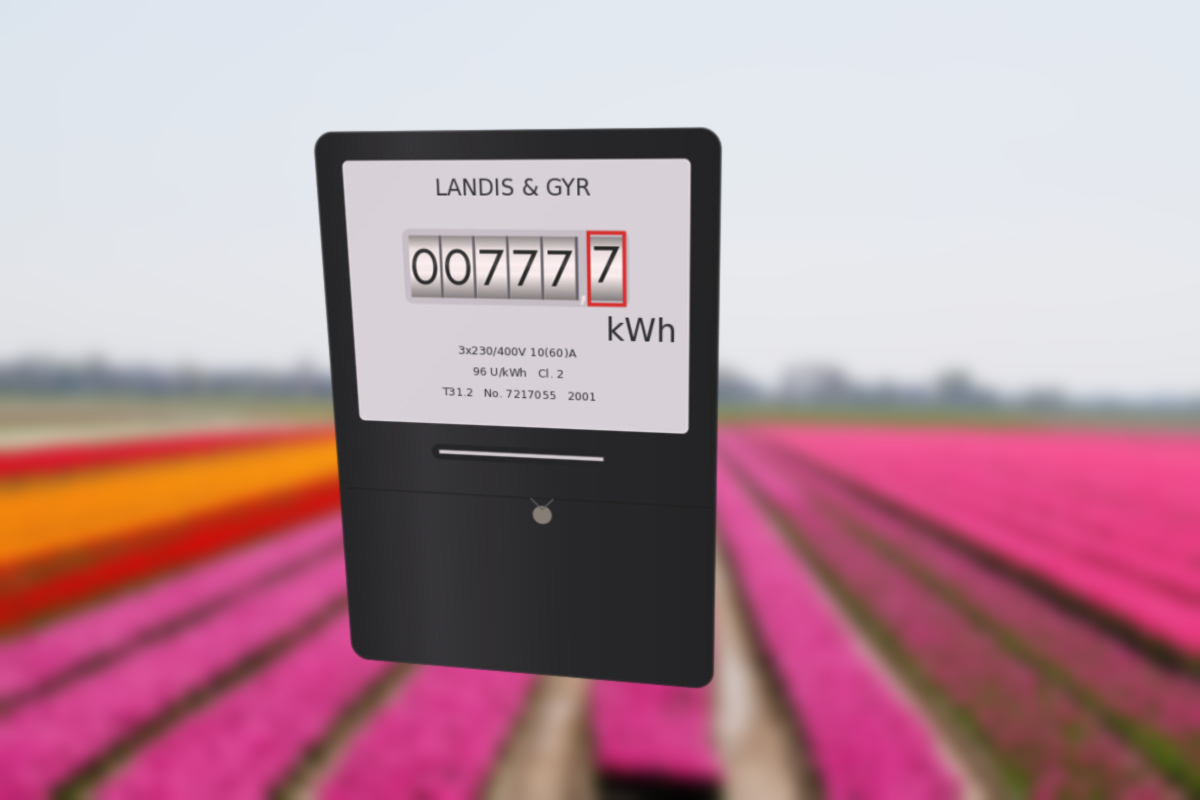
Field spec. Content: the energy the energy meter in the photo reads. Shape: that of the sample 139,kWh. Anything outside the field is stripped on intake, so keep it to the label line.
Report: 777.7,kWh
